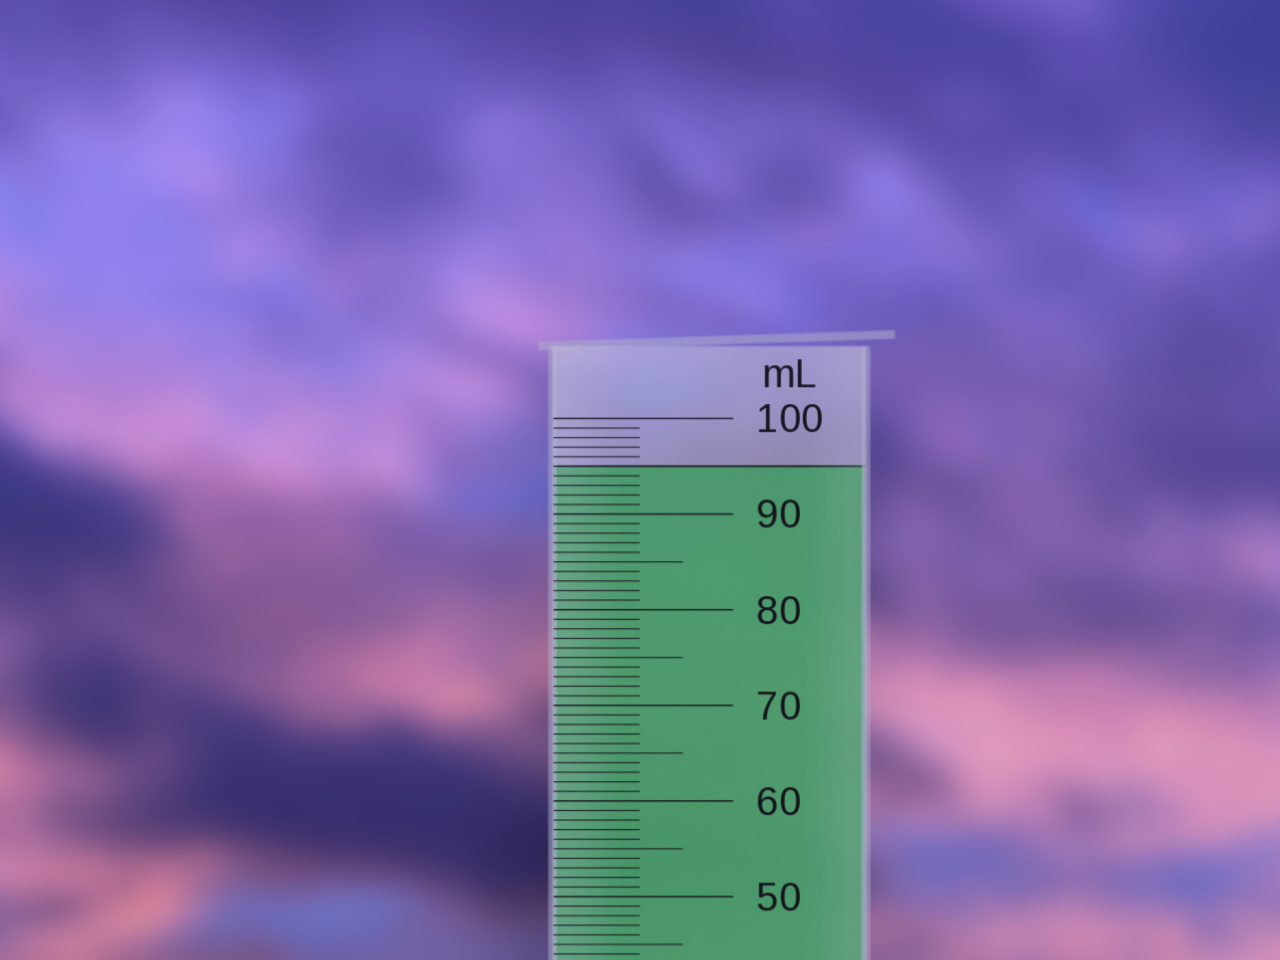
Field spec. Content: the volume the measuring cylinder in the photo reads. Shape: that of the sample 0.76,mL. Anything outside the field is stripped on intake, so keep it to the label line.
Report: 95,mL
